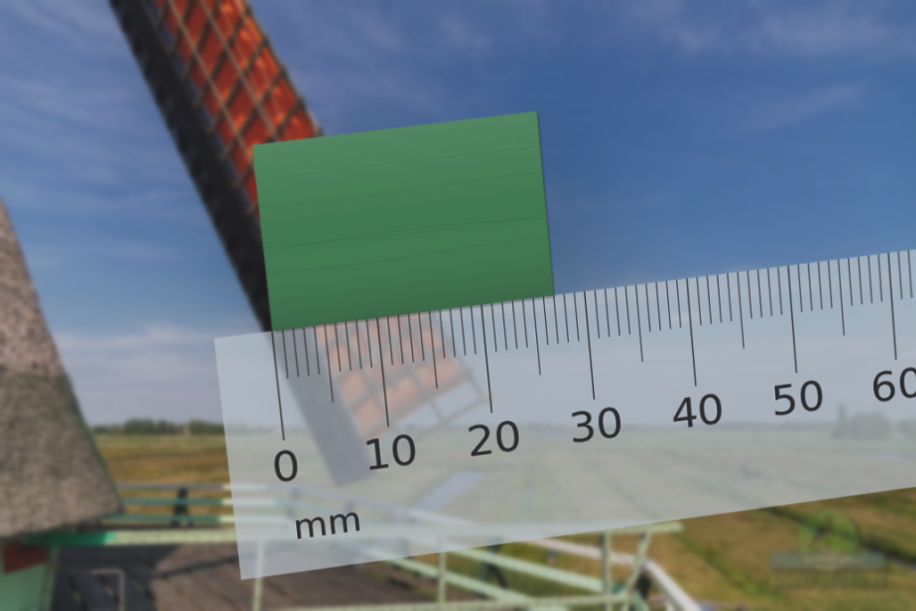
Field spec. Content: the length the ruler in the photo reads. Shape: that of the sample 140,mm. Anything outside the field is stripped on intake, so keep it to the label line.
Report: 27,mm
